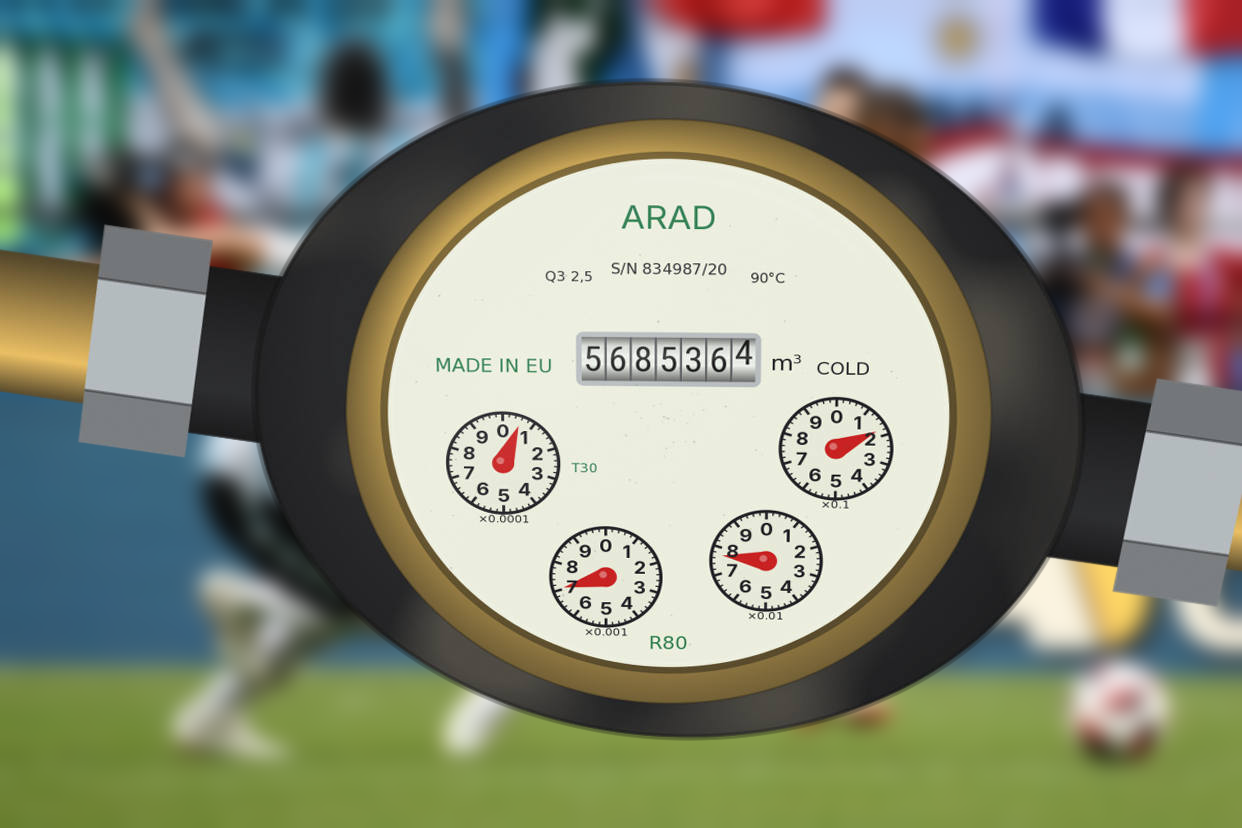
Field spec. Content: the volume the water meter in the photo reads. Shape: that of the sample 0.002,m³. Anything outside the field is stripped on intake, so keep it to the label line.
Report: 5685364.1770,m³
